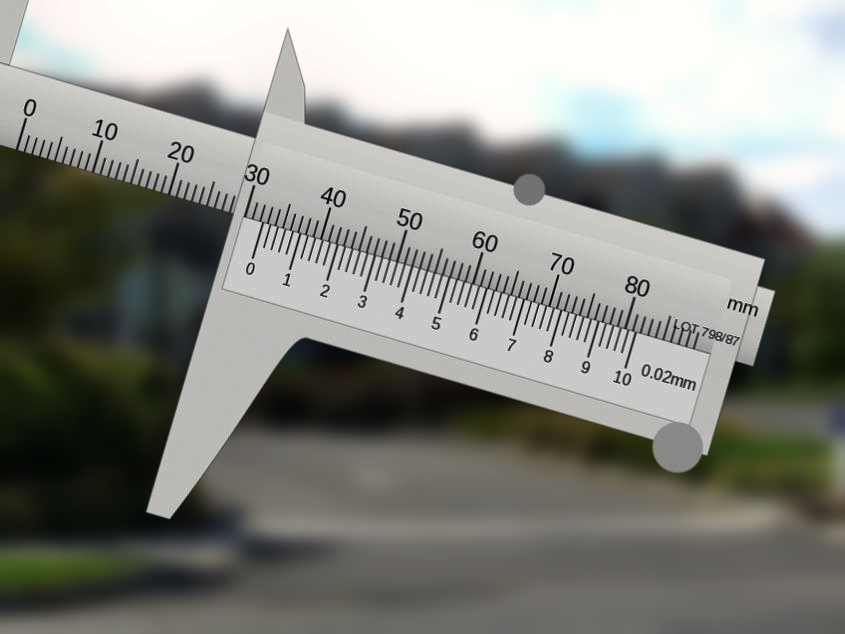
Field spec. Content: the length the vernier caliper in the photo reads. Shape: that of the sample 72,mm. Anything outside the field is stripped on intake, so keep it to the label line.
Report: 32.4,mm
